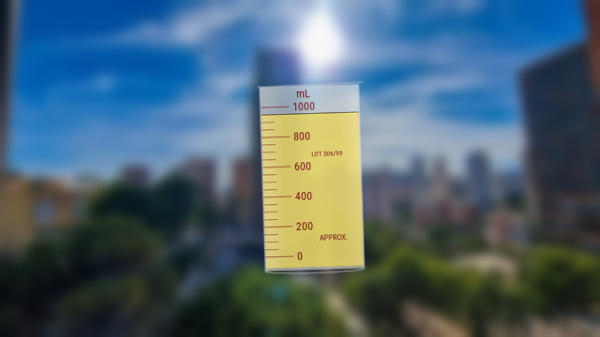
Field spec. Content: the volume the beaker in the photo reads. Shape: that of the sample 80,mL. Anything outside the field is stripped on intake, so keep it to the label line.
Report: 950,mL
